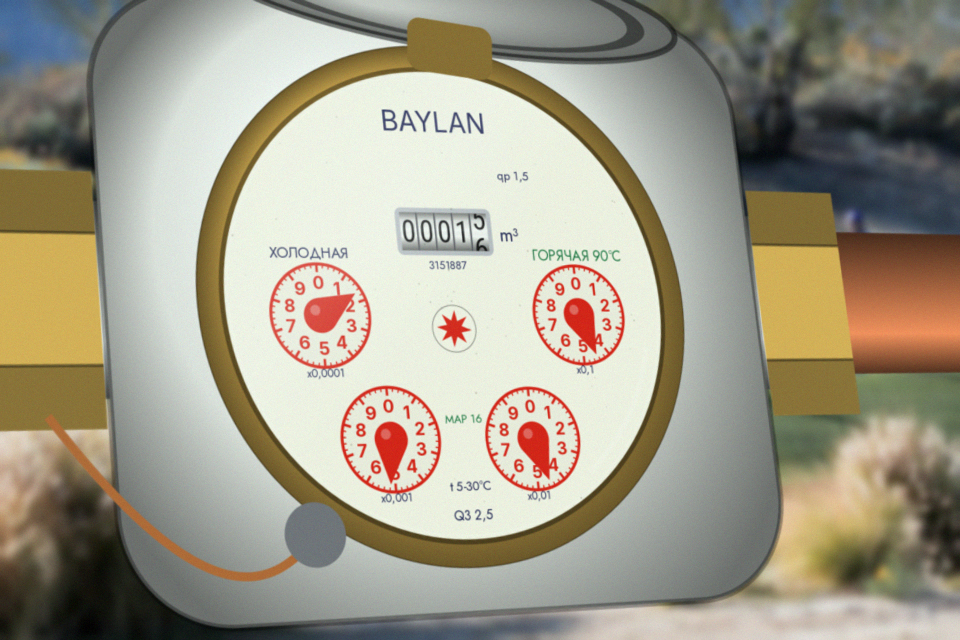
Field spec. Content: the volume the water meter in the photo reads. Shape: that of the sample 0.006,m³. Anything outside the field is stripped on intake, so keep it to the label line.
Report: 15.4451,m³
